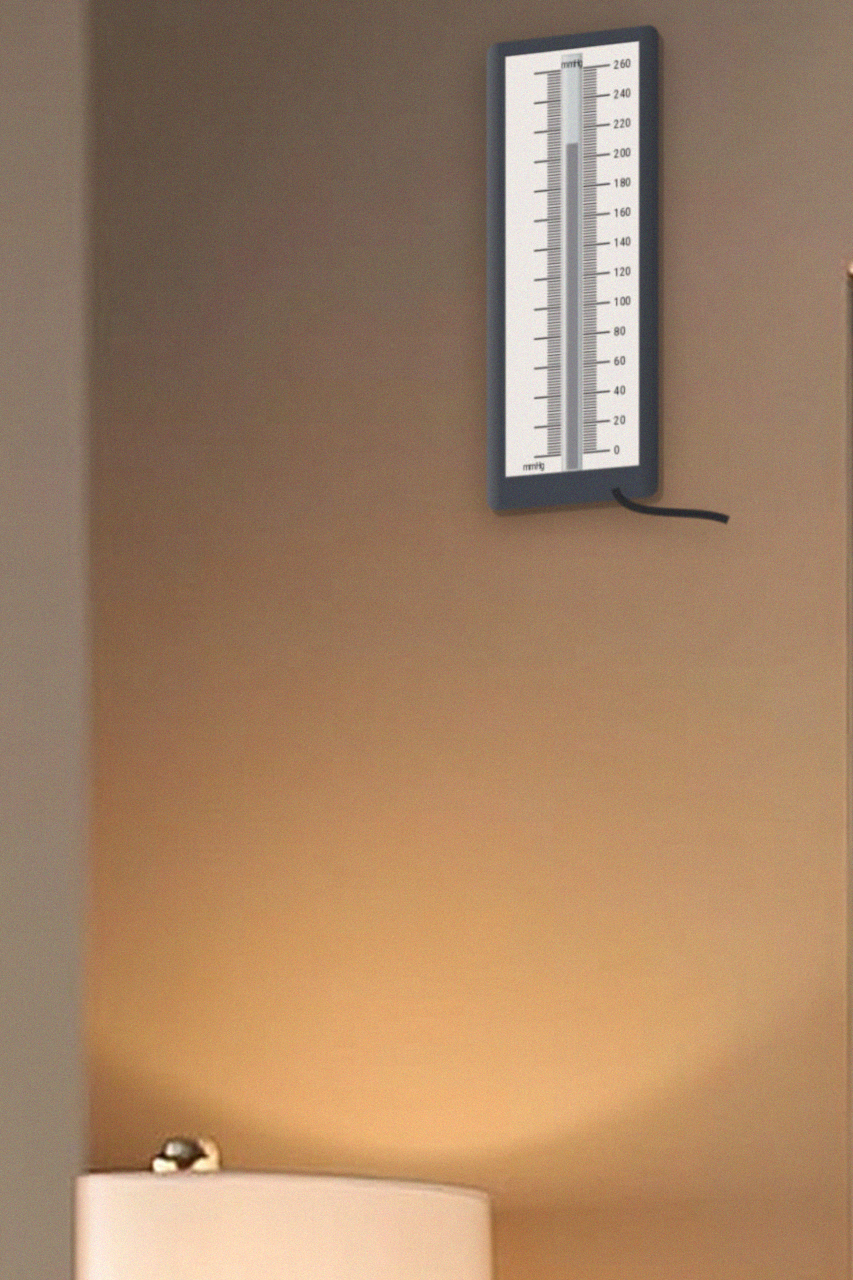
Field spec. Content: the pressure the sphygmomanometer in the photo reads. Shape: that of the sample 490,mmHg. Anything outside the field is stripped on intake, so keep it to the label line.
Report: 210,mmHg
